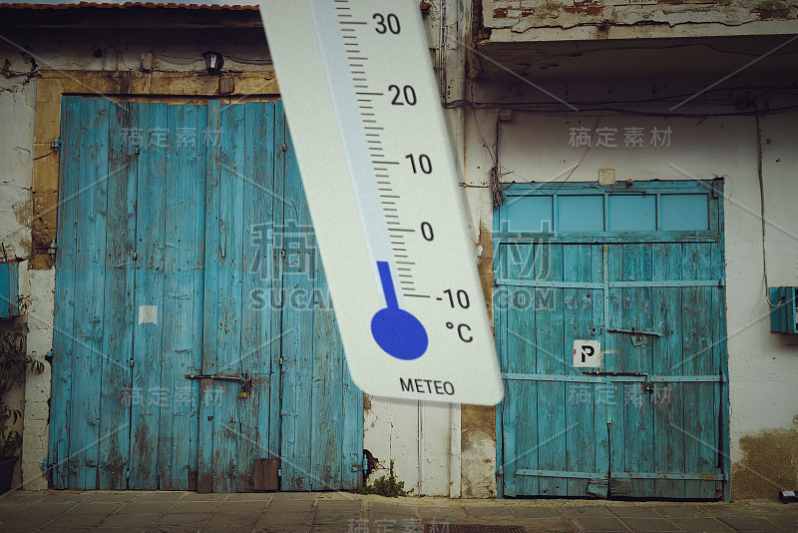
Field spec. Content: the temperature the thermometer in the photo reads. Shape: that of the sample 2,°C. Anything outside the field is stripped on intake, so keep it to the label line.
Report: -5,°C
